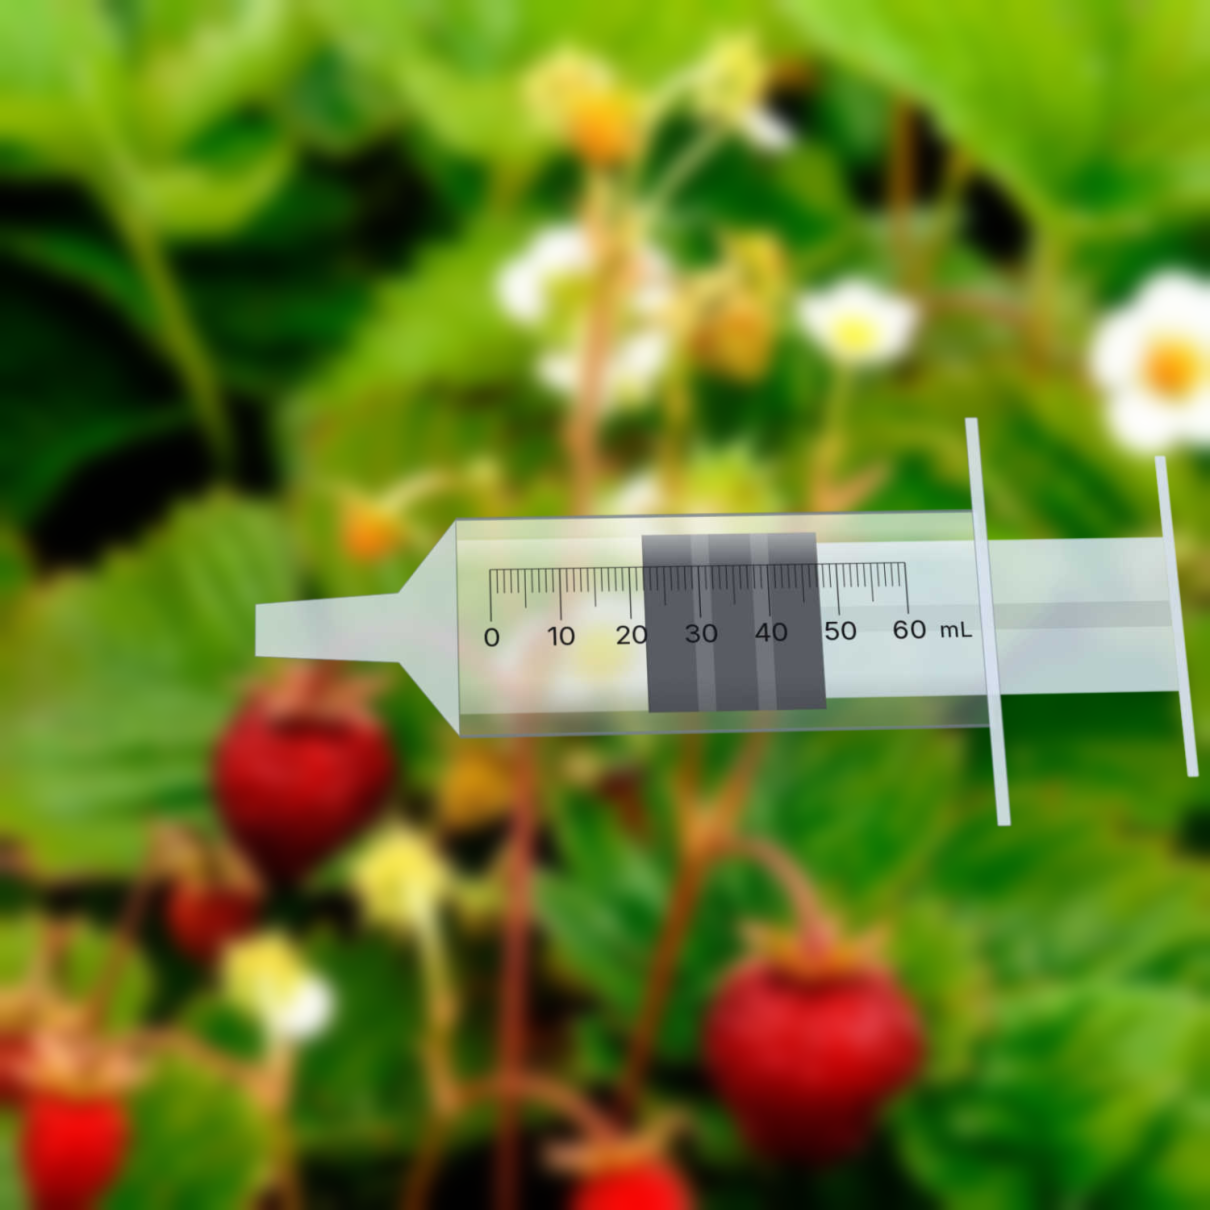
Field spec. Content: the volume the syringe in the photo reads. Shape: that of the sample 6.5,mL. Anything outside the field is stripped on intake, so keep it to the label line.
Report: 22,mL
